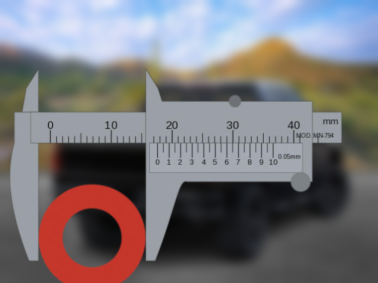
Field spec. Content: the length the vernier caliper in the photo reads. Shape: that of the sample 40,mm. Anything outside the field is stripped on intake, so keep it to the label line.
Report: 17.6,mm
